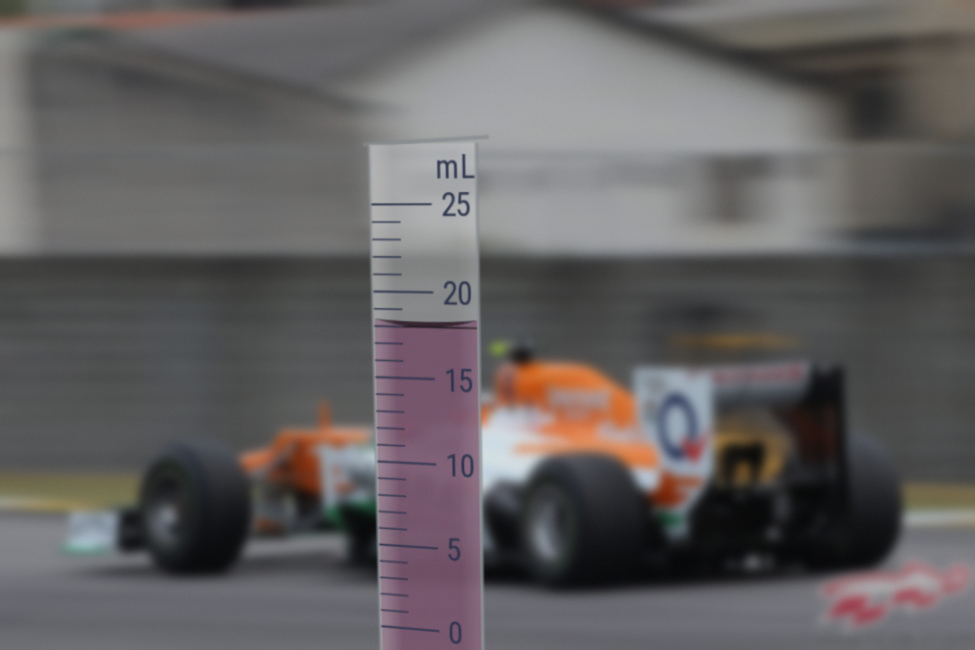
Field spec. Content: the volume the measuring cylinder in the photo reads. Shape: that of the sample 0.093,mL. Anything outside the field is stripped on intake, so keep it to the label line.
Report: 18,mL
